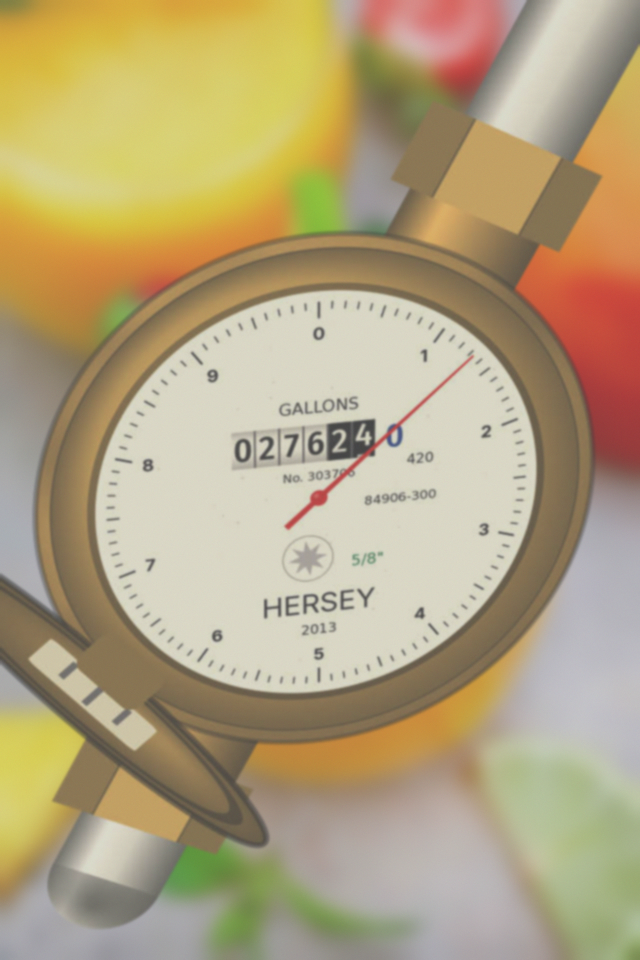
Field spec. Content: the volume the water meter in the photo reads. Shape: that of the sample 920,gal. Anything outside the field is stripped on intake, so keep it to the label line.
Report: 276241.3,gal
